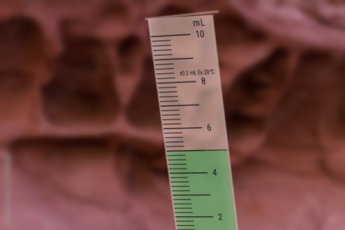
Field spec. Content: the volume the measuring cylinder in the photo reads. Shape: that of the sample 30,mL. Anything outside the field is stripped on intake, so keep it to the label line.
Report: 5,mL
